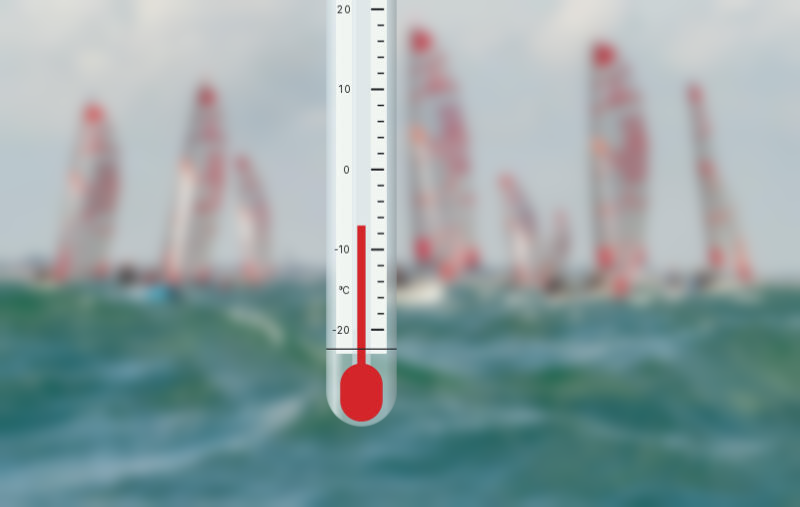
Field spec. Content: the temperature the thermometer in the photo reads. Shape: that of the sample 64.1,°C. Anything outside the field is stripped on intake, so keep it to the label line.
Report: -7,°C
